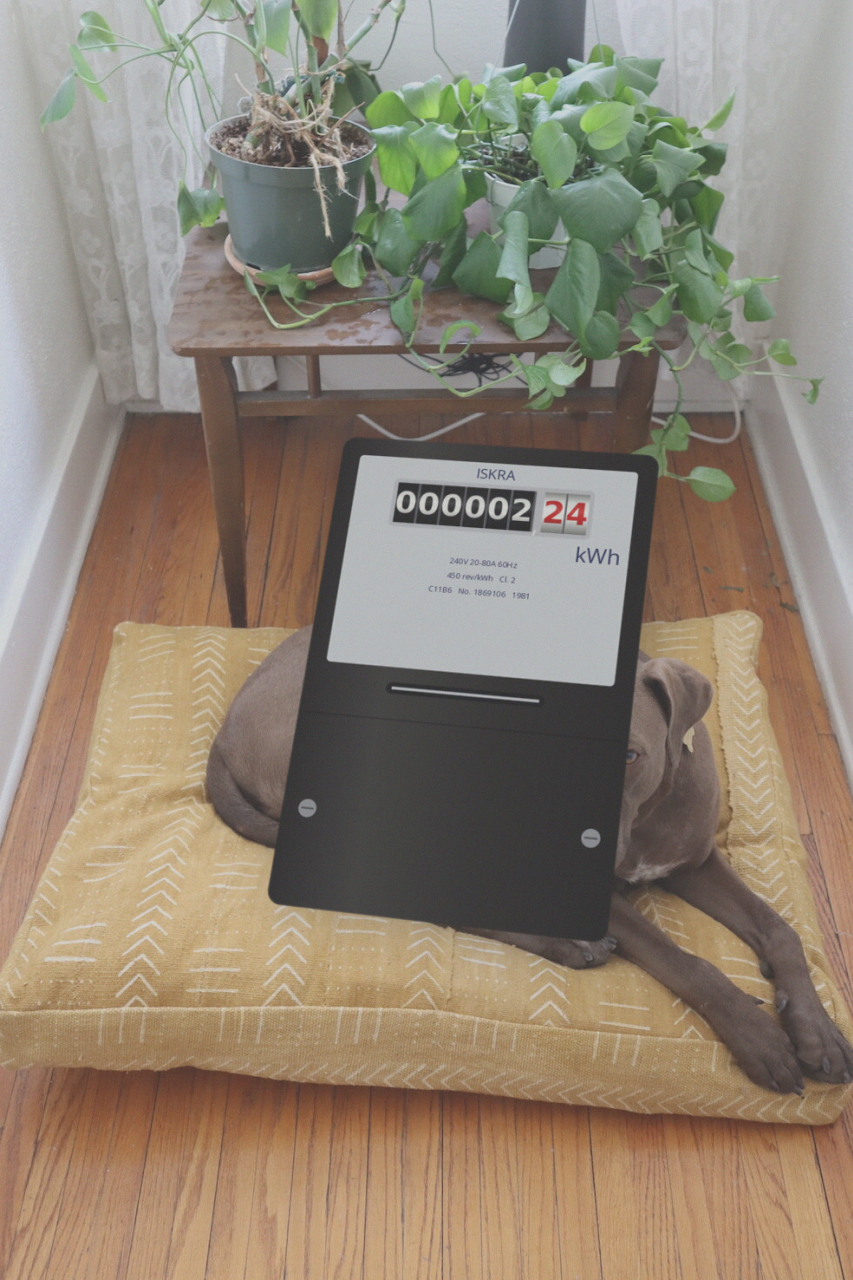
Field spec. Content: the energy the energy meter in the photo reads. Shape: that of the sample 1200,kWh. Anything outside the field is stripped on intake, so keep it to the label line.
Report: 2.24,kWh
